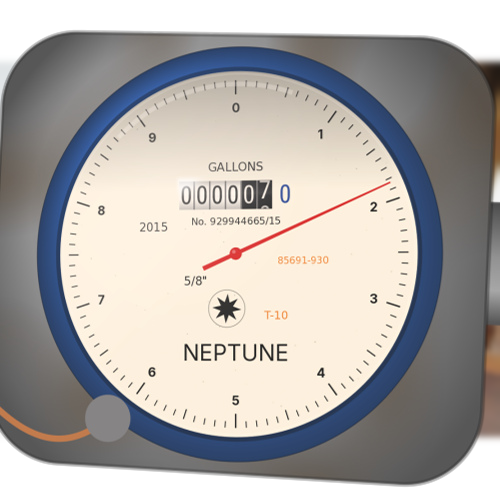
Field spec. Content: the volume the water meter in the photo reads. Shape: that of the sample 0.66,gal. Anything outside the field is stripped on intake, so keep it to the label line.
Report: 71.8,gal
